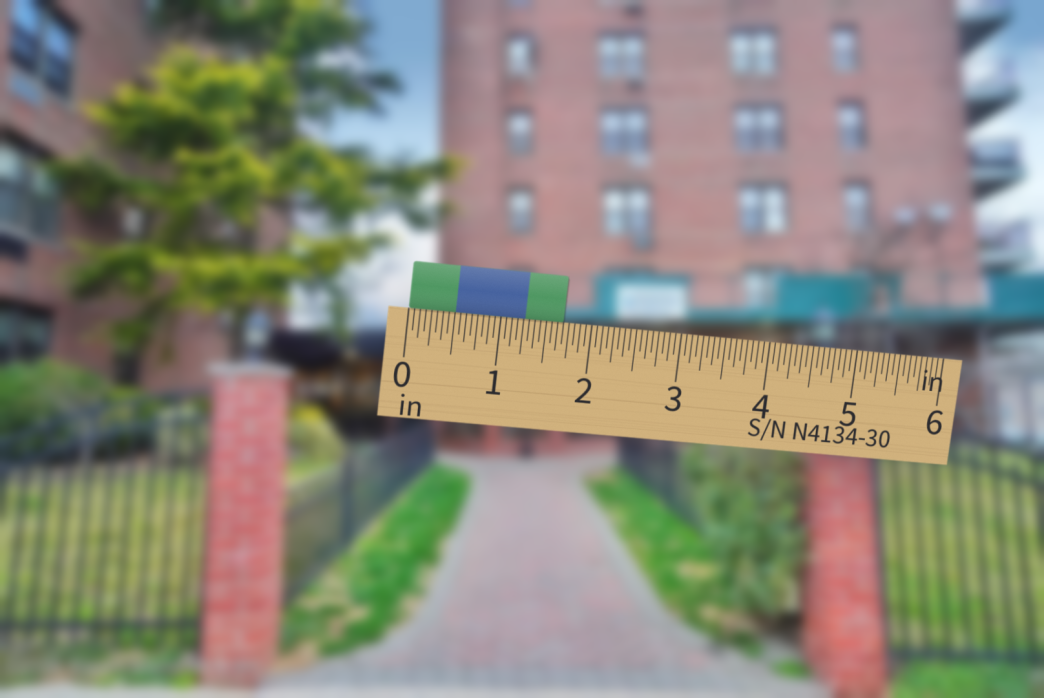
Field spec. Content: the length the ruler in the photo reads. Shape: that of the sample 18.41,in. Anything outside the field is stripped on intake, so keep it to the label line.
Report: 1.6875,in
